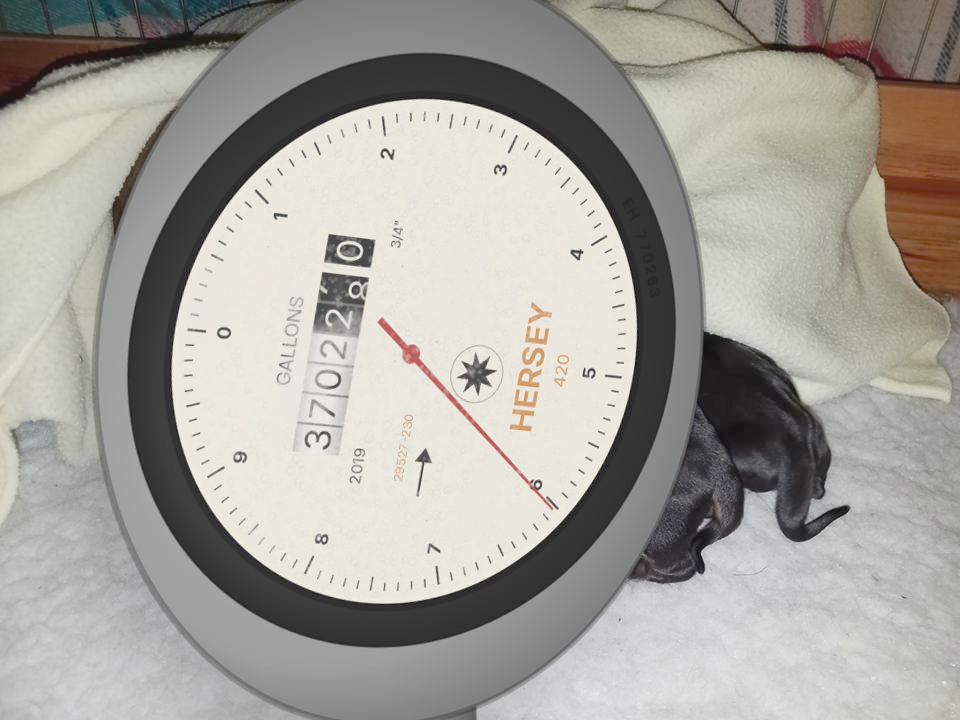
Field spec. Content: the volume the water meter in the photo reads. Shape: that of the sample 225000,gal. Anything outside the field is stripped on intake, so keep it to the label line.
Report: 3702276.0,gal
